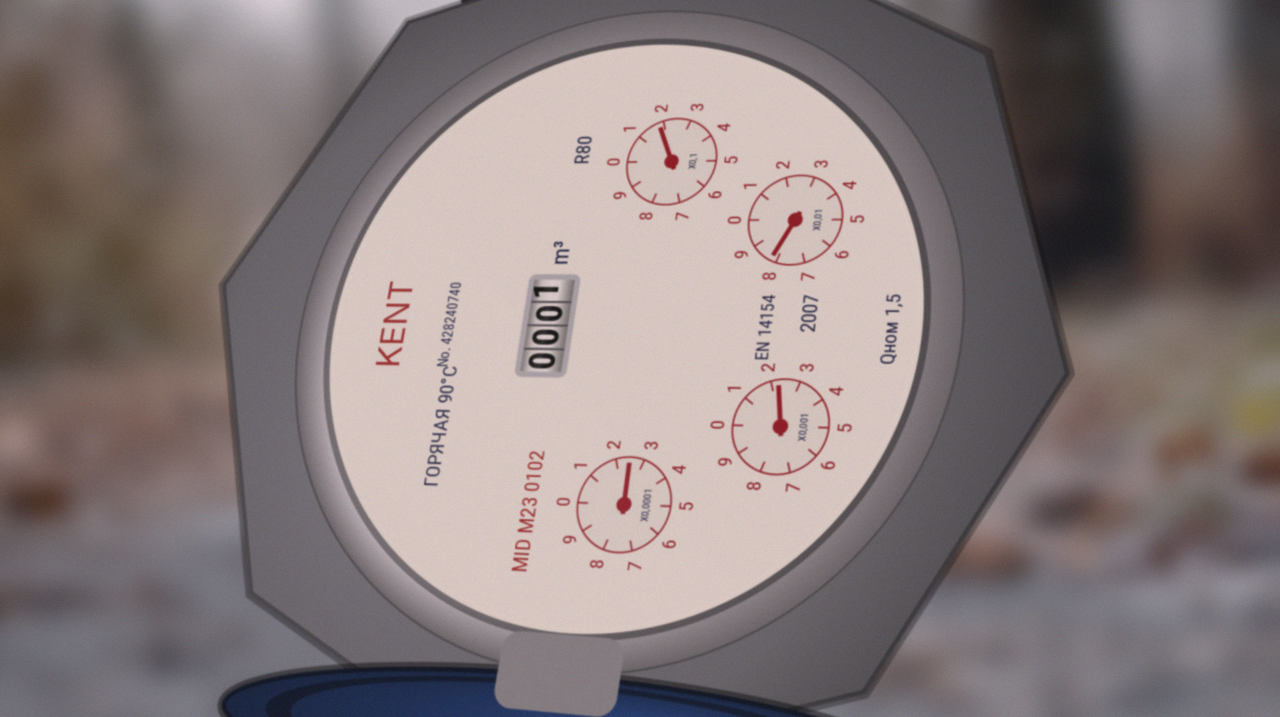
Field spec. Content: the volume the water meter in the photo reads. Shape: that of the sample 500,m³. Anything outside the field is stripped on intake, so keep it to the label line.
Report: 1.1822,m³
